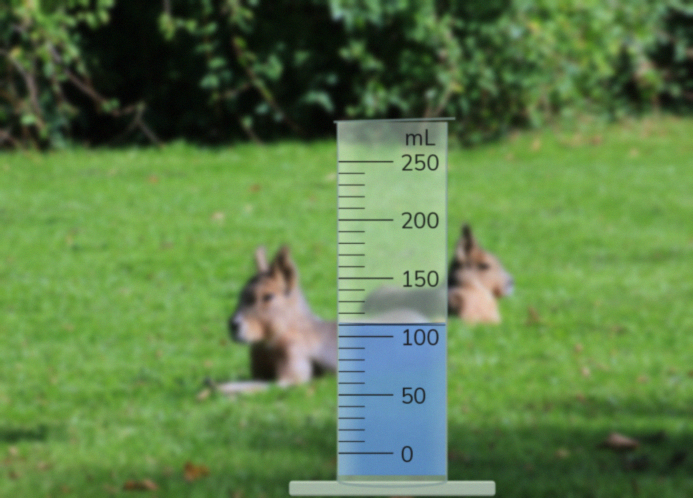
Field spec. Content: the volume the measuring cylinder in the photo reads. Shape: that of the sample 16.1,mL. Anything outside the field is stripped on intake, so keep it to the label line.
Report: 110,mL
